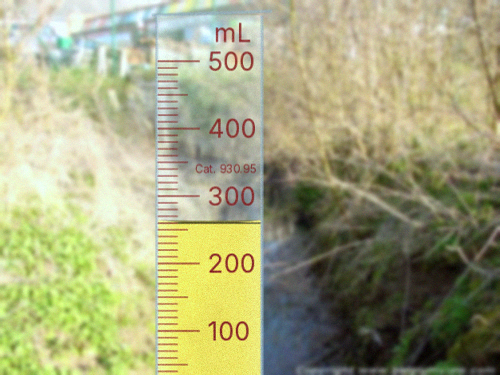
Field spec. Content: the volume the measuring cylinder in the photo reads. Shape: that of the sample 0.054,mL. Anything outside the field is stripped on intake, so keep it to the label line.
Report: 260,mL
